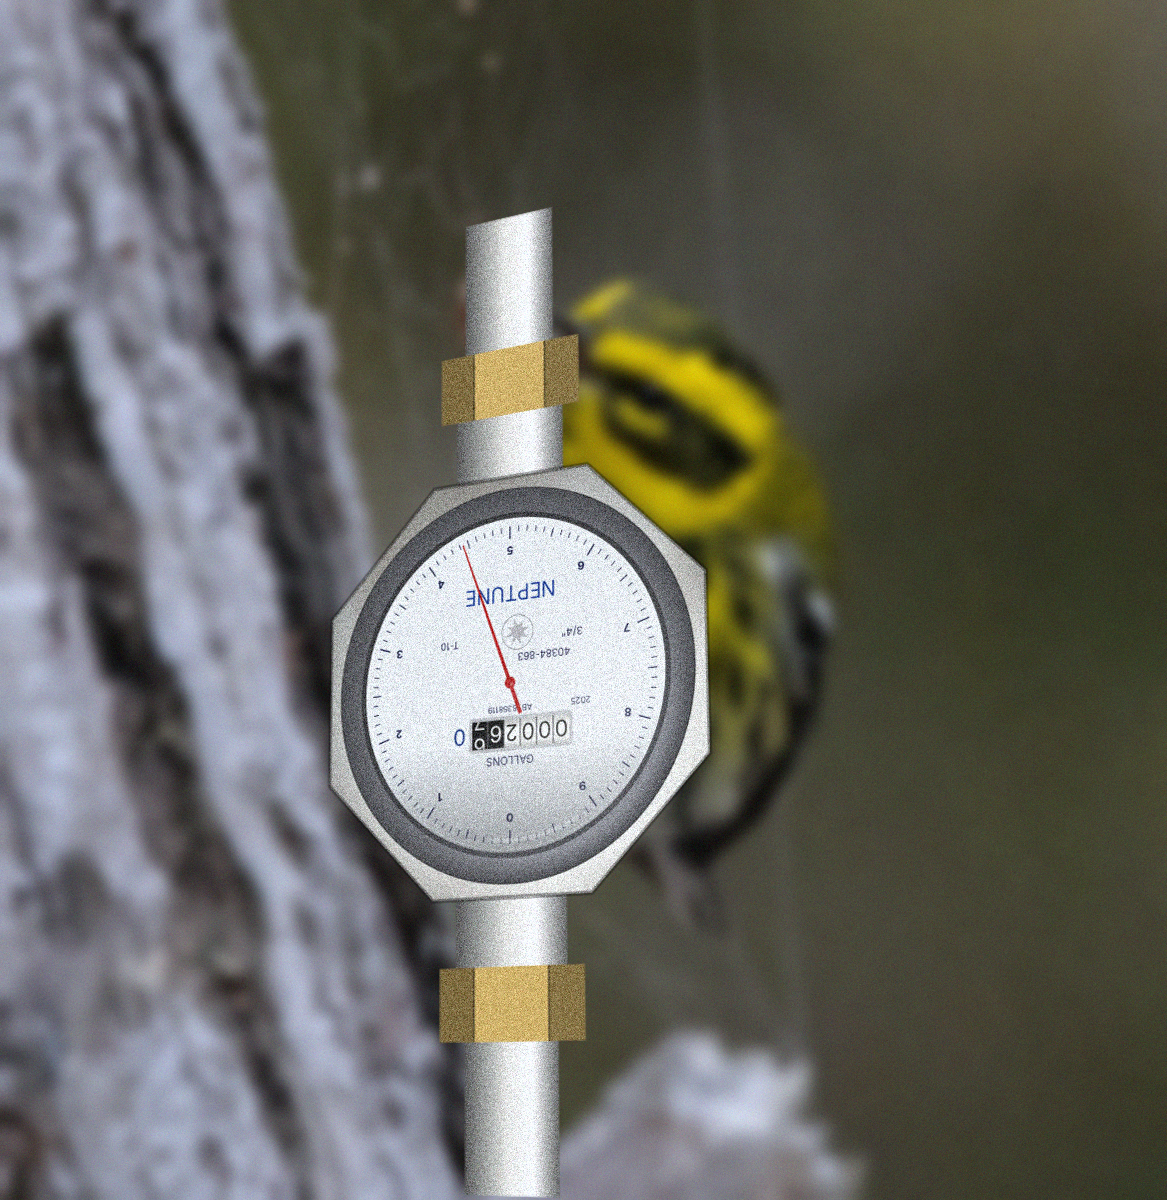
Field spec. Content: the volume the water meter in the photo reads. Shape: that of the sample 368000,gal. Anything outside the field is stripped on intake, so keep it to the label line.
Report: 2664.4,gal
